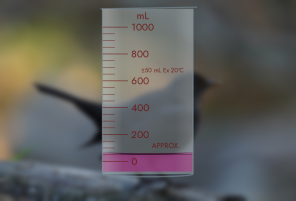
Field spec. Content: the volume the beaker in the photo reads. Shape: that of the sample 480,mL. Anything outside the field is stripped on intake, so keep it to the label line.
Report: 50,mL
